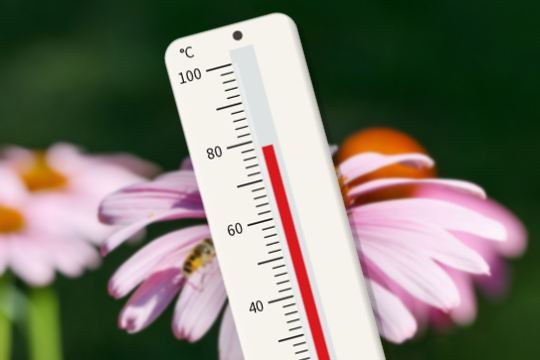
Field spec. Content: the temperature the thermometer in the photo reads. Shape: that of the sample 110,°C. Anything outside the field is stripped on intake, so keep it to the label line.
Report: 78,°C
